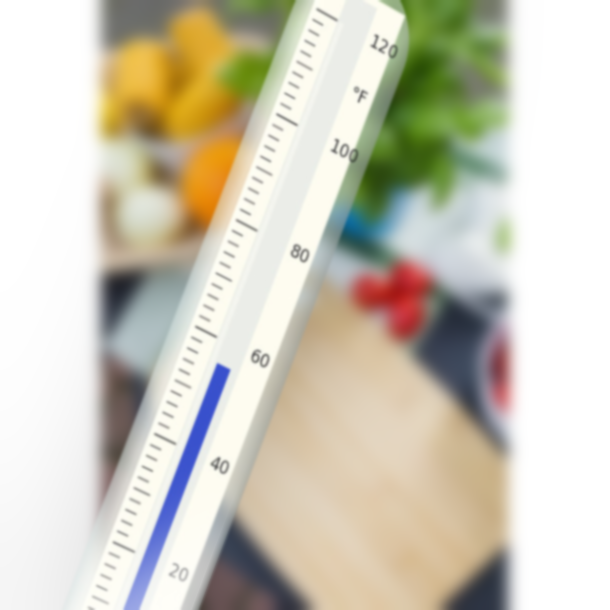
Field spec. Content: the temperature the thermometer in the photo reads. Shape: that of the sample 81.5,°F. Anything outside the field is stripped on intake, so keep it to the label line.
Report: 56,°F
